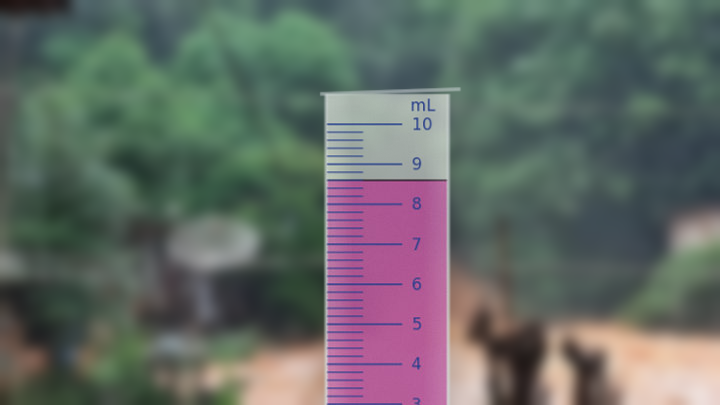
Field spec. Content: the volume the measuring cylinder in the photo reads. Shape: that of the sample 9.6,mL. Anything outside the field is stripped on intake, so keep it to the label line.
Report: 8.6,mL
